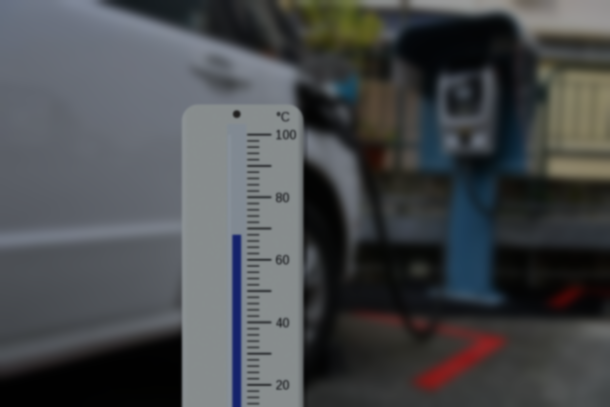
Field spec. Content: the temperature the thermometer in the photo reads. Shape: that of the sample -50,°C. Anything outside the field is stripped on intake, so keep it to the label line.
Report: 68,°C
